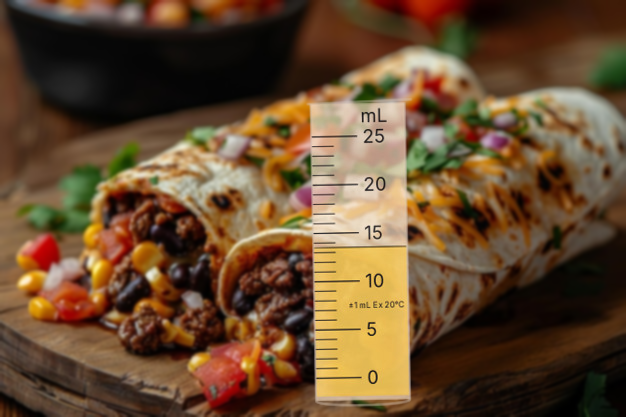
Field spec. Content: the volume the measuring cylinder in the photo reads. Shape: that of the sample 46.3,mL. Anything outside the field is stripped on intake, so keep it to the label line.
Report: 13.5,mL
